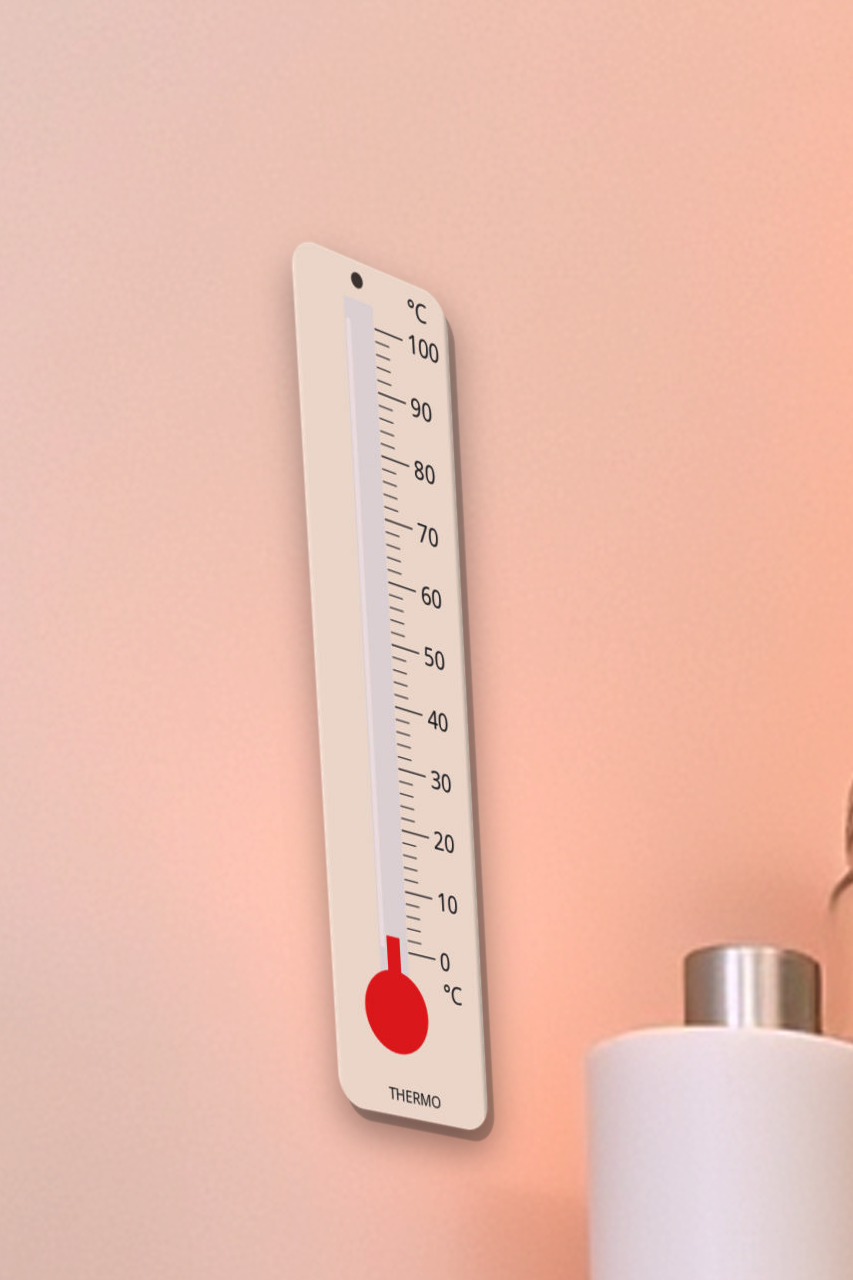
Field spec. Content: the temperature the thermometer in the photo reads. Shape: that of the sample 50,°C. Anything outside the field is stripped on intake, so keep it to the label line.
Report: 2,°C
